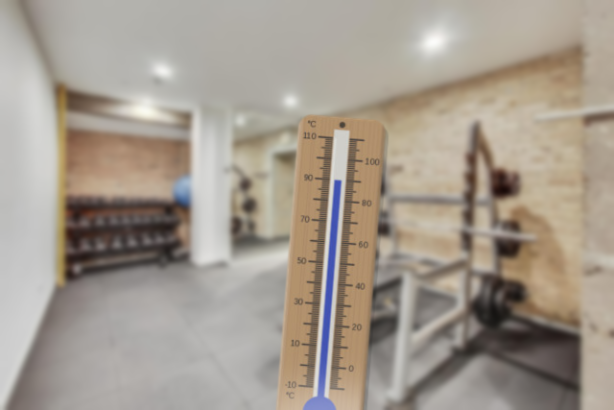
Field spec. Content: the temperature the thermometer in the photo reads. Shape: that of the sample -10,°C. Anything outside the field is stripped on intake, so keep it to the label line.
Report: 90,°C
